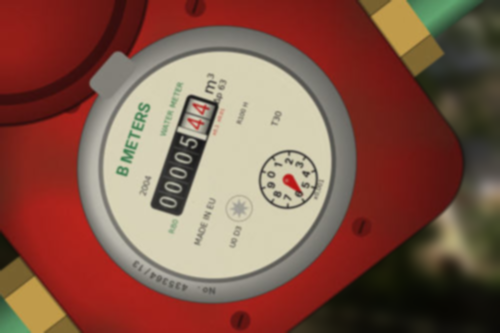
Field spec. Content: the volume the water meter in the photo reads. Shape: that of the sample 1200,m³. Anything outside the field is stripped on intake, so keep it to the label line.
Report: 5.445,m³
